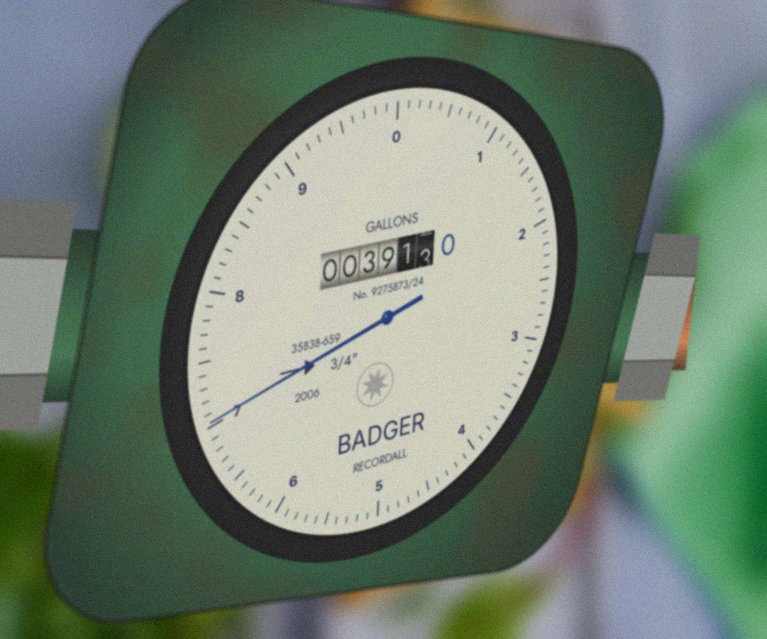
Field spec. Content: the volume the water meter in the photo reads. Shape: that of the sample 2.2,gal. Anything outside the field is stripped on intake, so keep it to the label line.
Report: 39127.0,gal
